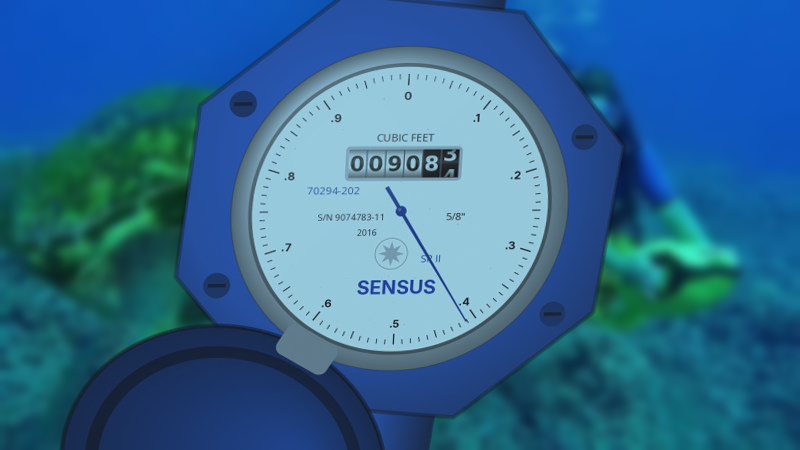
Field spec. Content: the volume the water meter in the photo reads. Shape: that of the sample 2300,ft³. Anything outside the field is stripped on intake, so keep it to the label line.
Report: 9083.41,ft³
